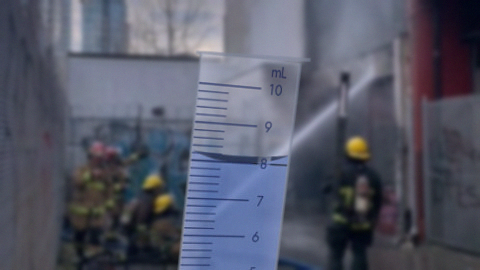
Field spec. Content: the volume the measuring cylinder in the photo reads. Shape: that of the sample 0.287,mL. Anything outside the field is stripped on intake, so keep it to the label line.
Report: 8,mL
